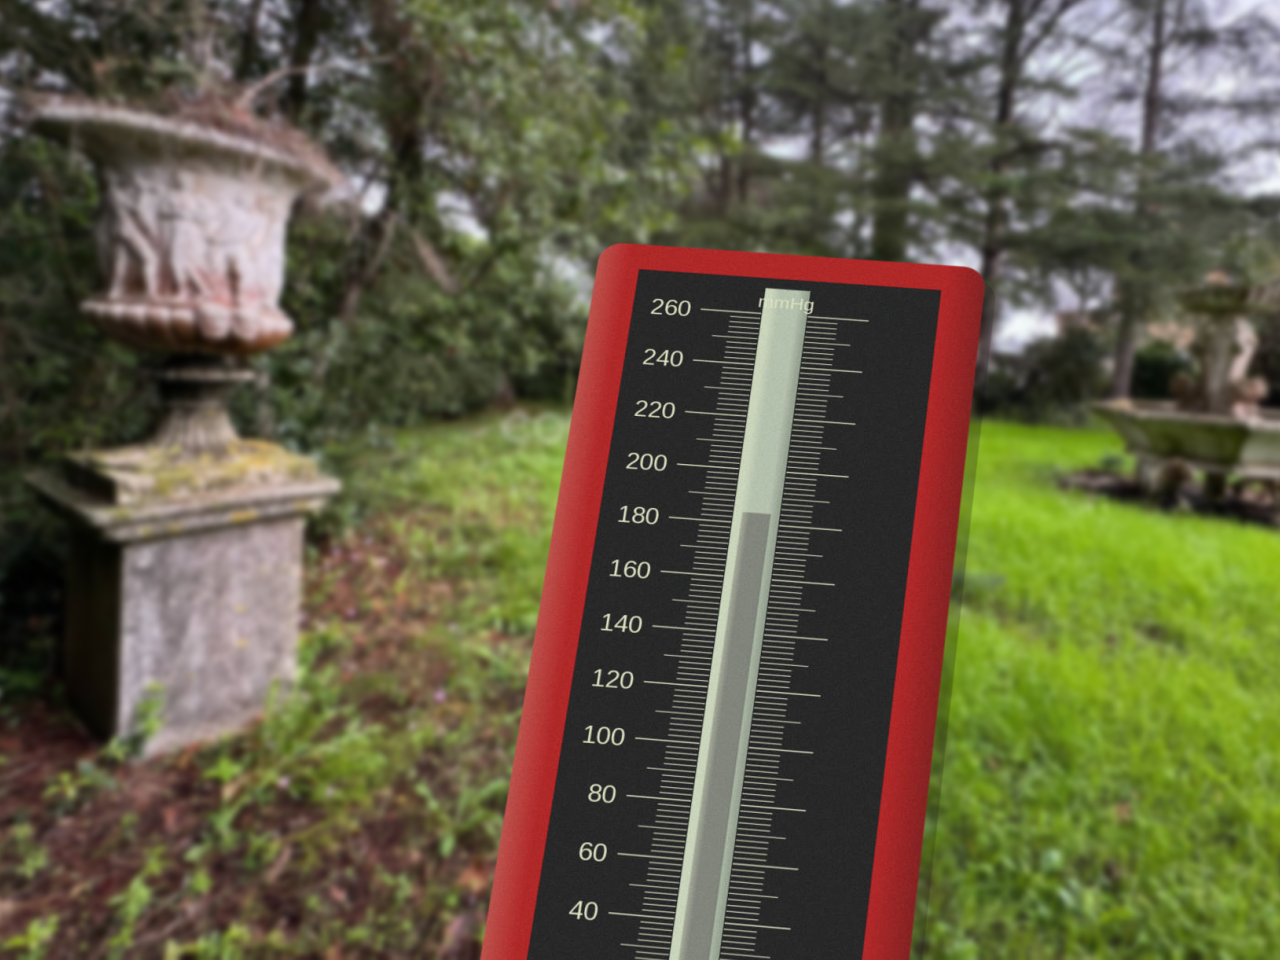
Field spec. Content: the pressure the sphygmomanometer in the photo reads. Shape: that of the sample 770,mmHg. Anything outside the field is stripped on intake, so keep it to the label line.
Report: 184,mmHg
